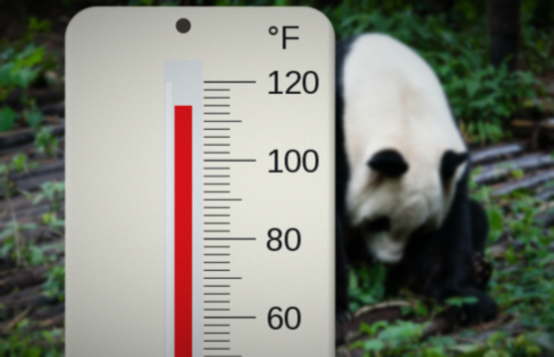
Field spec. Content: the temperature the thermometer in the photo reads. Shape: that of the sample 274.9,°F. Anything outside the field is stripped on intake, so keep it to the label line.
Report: 114,°F
